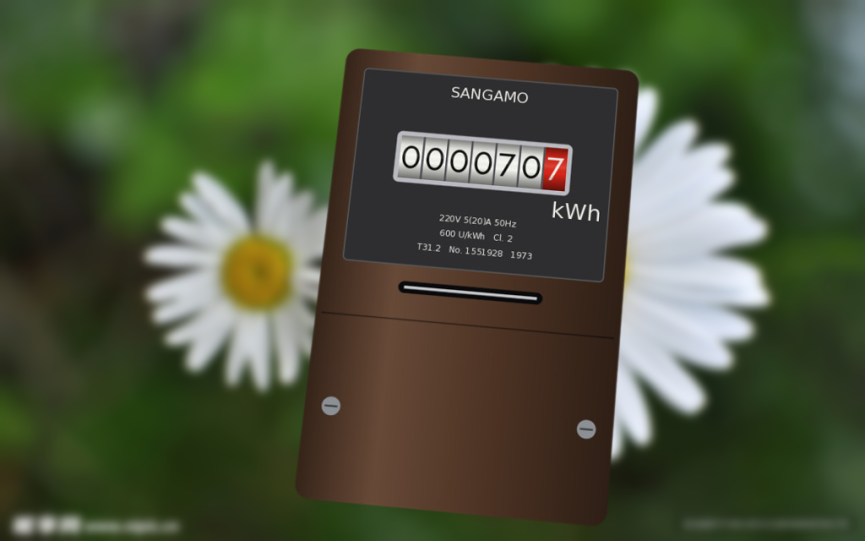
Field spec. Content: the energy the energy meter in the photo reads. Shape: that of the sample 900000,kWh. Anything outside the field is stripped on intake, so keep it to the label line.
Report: 70.7,kWh
